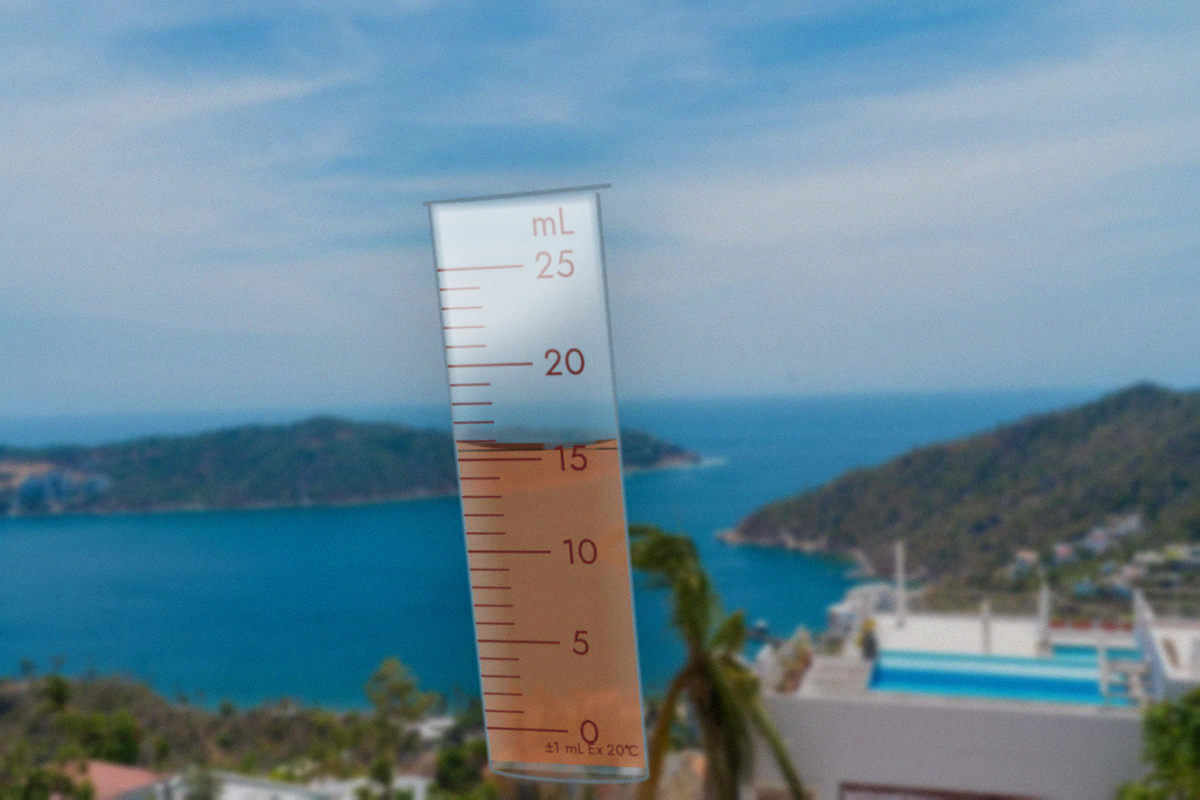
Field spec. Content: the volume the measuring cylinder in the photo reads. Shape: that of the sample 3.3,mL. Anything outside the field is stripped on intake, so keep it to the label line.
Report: 15.5,mL
